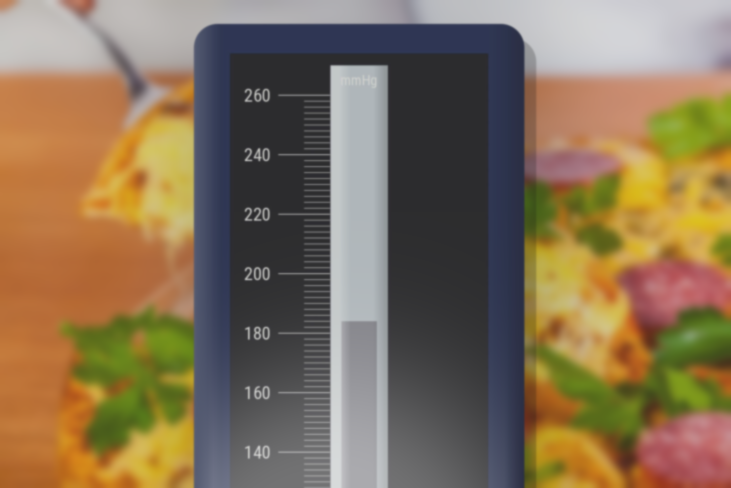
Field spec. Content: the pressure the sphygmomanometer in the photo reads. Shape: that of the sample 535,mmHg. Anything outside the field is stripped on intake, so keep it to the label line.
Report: 184,mmHg
